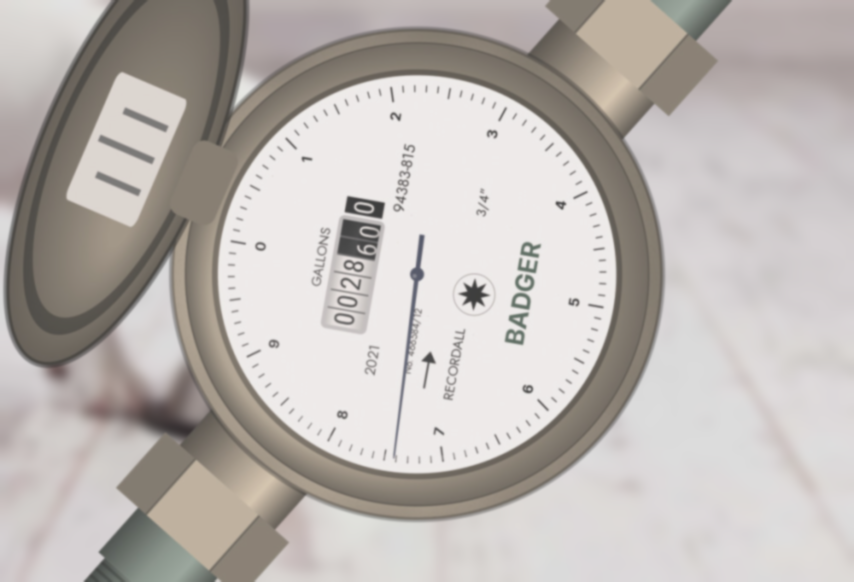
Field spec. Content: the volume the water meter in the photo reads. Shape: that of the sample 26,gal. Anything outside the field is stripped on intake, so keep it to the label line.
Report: 28597.4,gal
